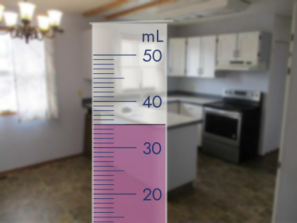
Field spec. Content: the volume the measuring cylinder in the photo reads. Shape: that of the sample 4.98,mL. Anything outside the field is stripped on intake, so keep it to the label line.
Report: 35,mL
